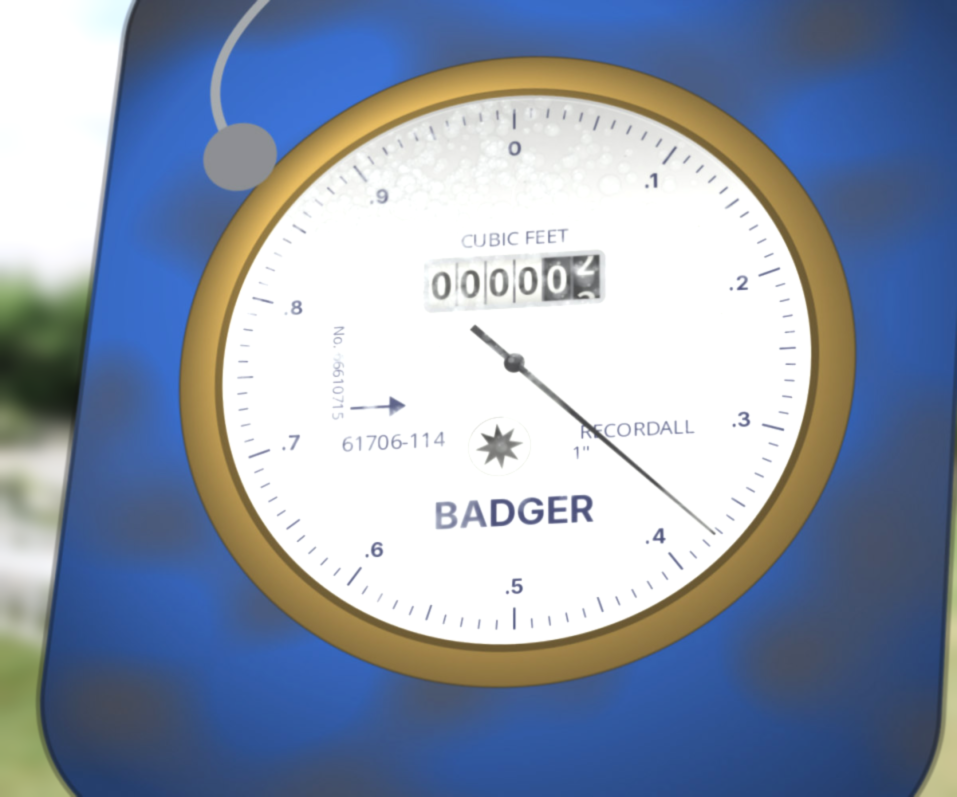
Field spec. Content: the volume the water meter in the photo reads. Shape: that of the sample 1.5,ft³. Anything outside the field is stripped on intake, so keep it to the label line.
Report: 2.37,ft³
